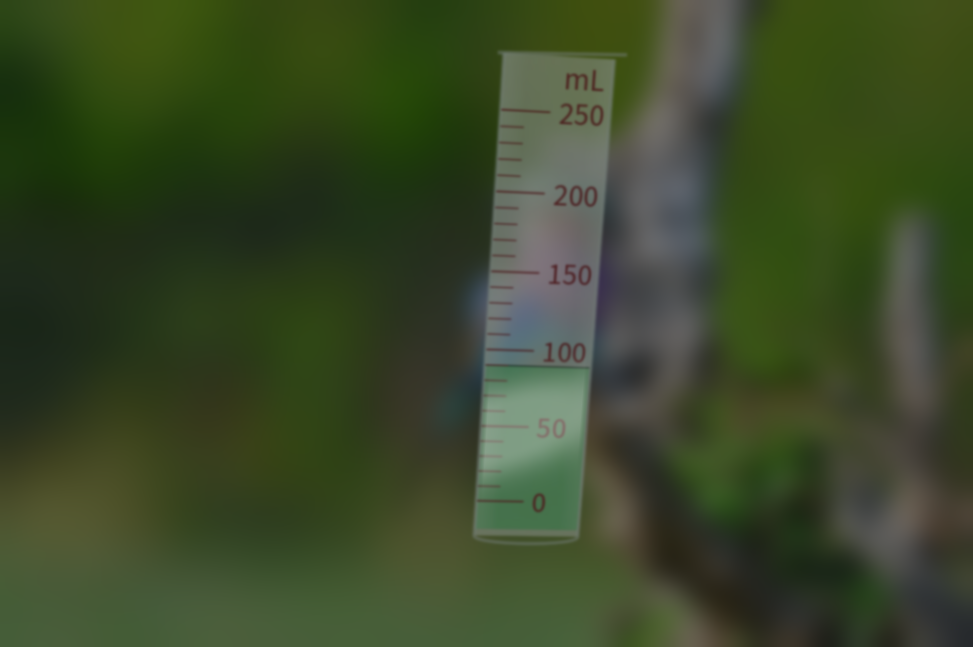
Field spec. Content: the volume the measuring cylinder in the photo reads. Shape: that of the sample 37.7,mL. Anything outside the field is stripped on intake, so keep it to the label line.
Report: 90,mL
